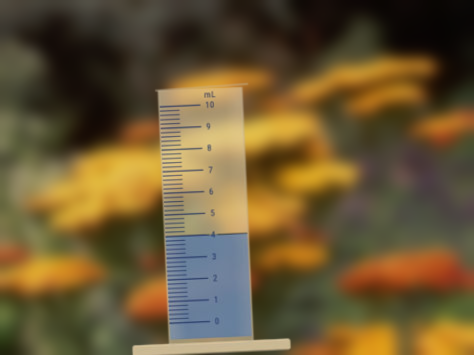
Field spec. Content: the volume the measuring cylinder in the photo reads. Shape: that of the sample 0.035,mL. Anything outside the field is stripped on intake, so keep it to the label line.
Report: 4,mL
